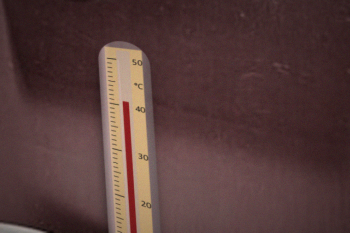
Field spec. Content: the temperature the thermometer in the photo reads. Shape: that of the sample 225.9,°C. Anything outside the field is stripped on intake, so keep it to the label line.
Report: 41,°C
